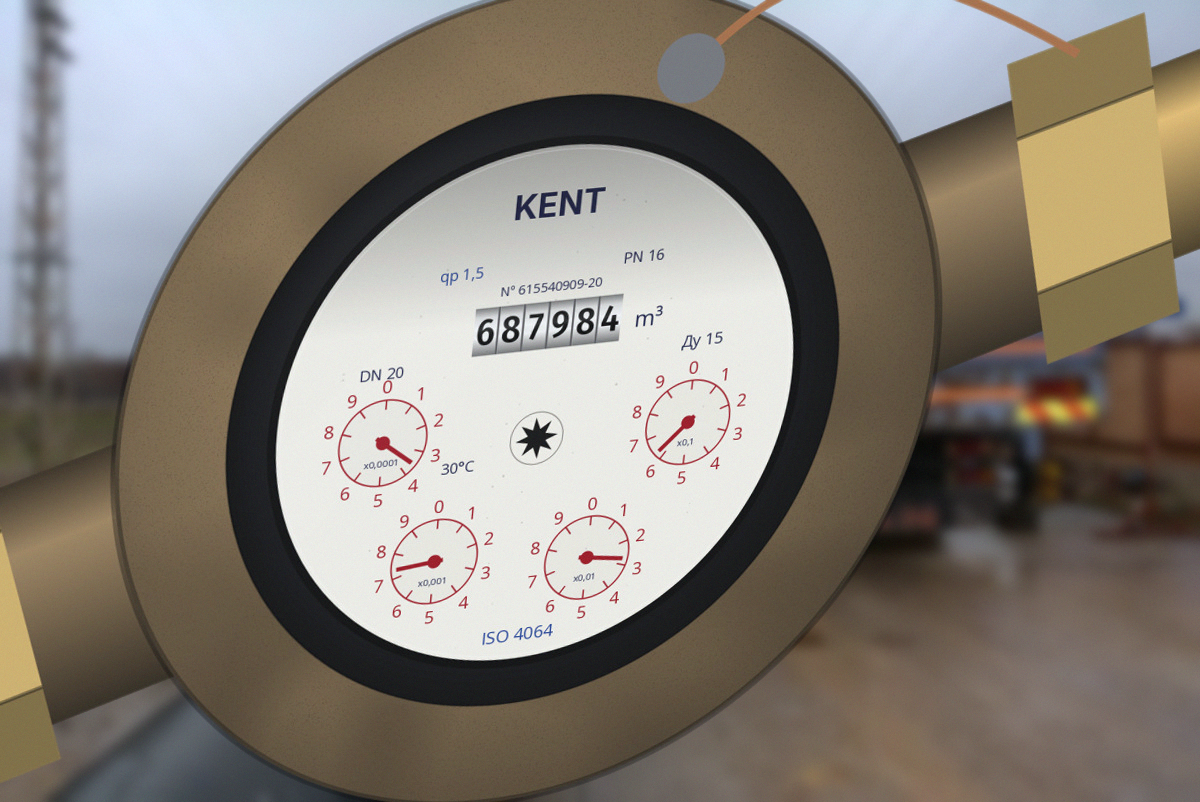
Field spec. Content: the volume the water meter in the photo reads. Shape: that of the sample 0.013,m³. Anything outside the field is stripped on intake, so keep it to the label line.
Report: 687984.6273,m³
